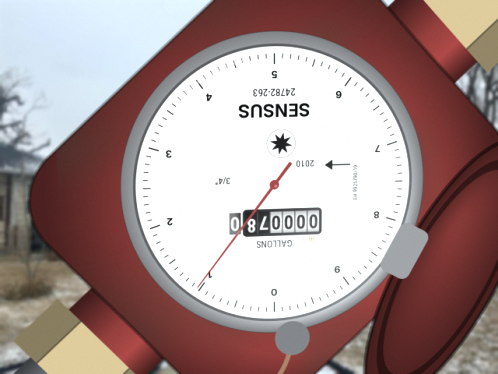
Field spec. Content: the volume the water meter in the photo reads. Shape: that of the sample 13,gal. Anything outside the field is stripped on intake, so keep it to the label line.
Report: 781.0,gal
